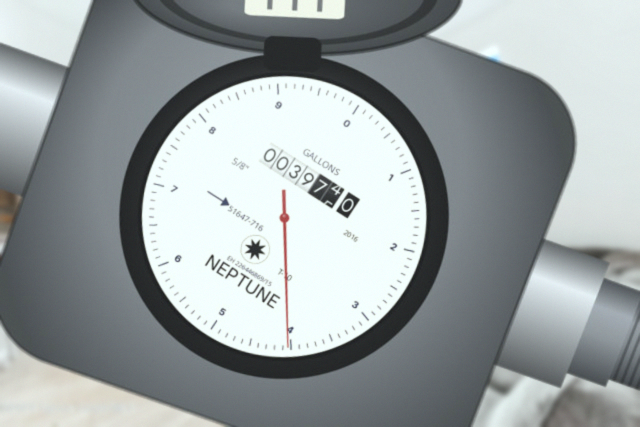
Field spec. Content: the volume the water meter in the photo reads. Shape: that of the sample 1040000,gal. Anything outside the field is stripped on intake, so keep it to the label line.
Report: 39744.0,gal
